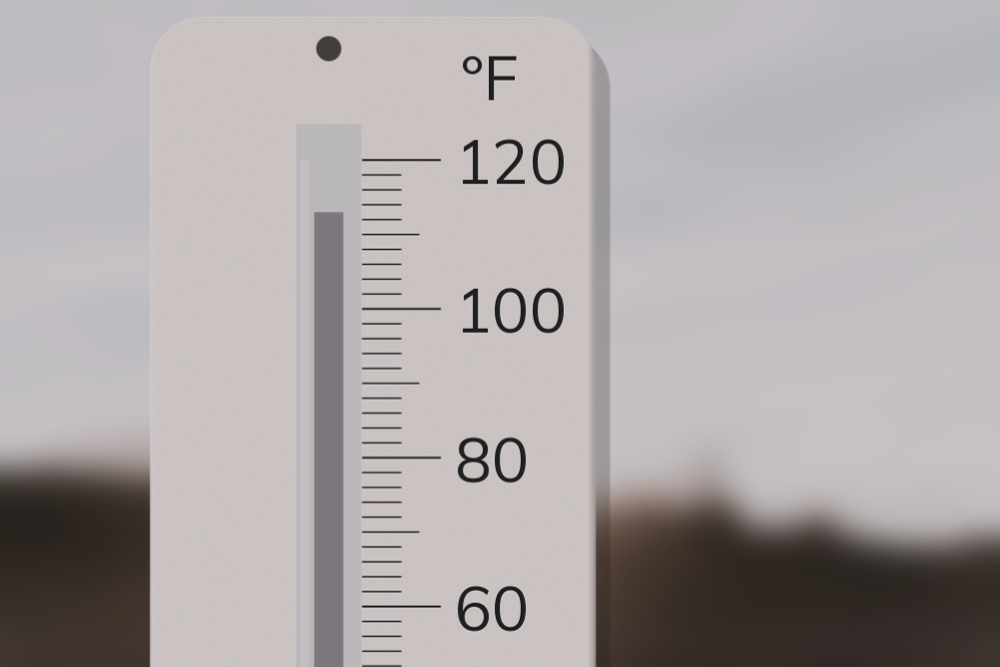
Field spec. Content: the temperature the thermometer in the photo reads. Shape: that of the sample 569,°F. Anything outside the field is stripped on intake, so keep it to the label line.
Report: 113,°F
